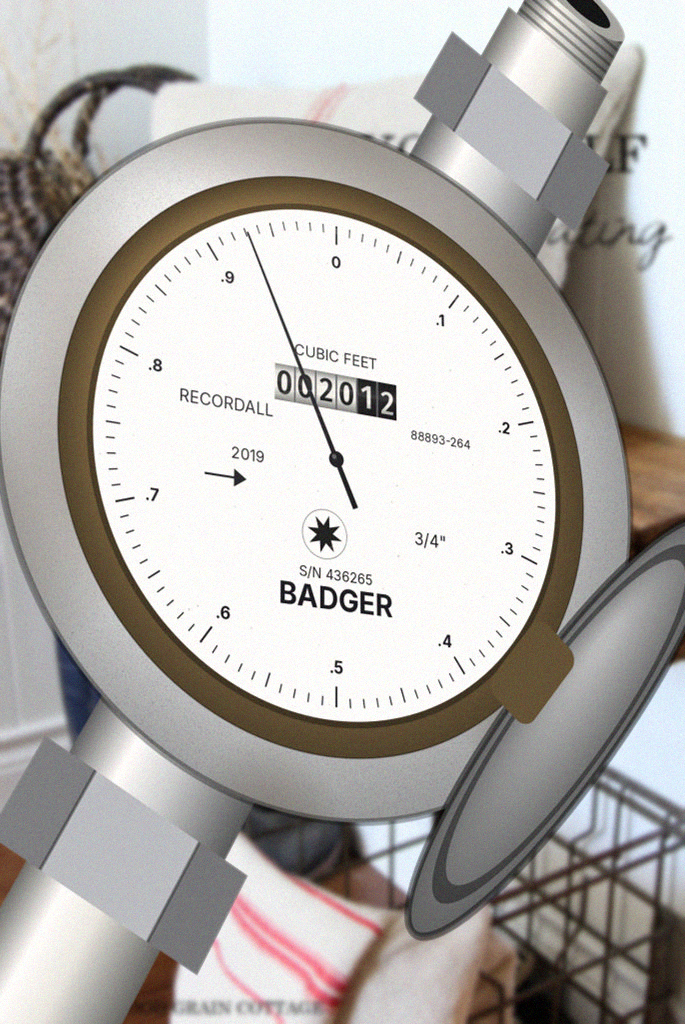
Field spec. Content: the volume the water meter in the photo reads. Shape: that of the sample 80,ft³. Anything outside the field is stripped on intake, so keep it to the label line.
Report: 2011.93,ft³
